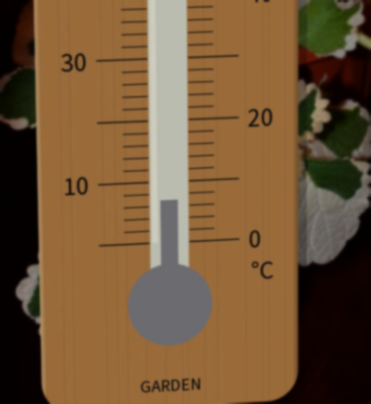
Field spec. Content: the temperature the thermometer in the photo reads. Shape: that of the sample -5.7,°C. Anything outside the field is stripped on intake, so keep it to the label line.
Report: 7,°C
